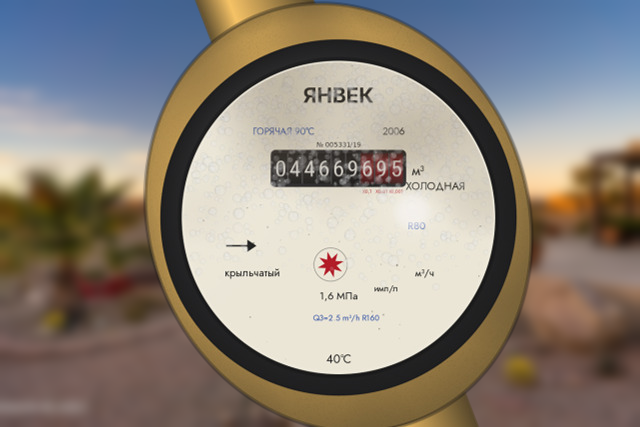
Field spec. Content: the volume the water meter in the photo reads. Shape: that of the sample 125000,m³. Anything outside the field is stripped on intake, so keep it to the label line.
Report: 44669.695,m³
